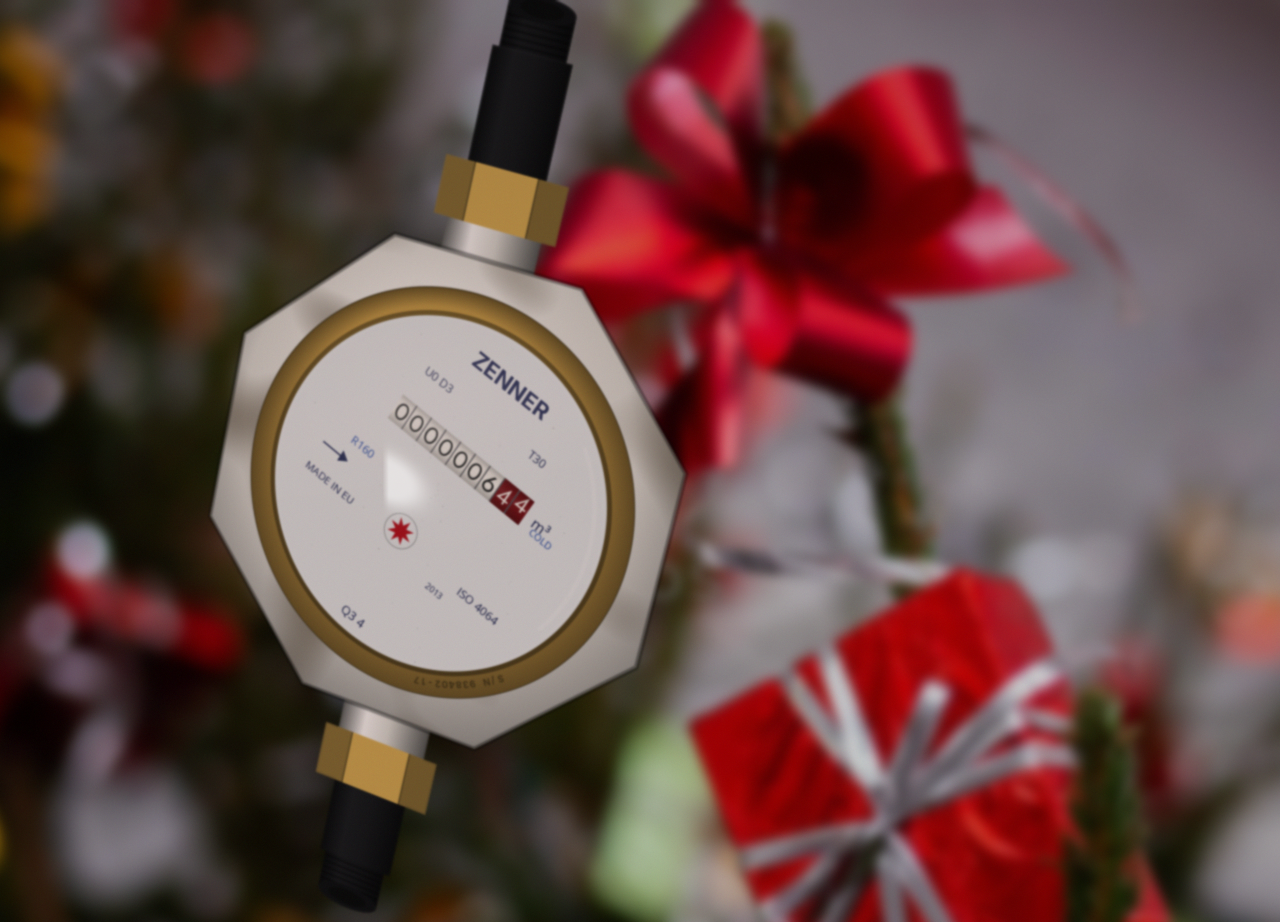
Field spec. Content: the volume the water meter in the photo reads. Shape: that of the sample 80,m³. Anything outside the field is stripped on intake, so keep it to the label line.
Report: 6.44,m³
